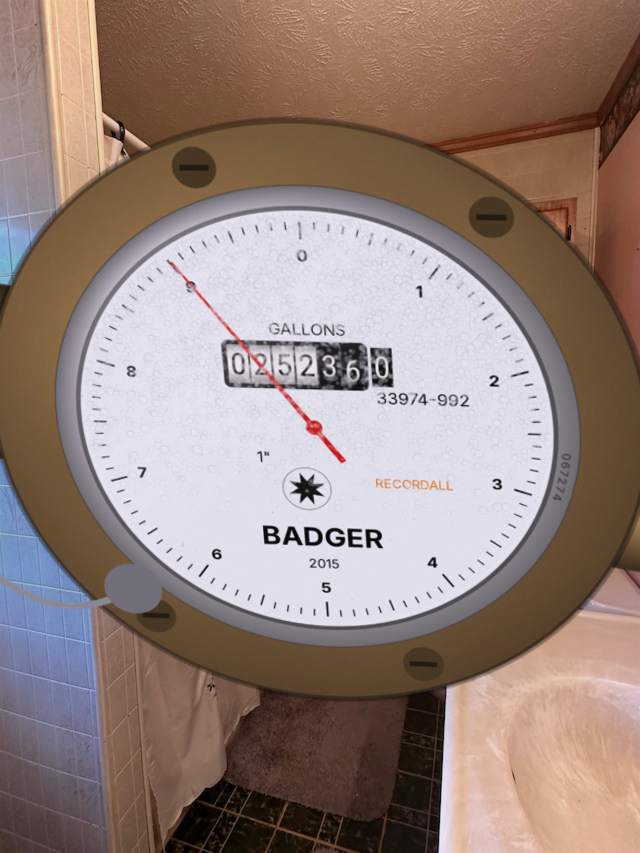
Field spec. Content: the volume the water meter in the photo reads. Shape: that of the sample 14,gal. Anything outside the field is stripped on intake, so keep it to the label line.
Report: 252359.0,gal
